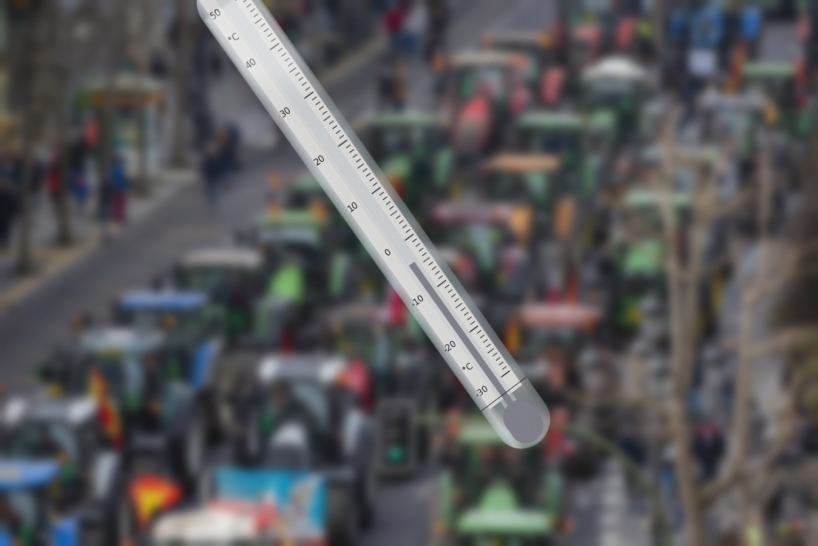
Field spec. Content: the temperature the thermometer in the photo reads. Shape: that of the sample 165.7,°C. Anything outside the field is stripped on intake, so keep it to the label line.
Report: -4,°C
